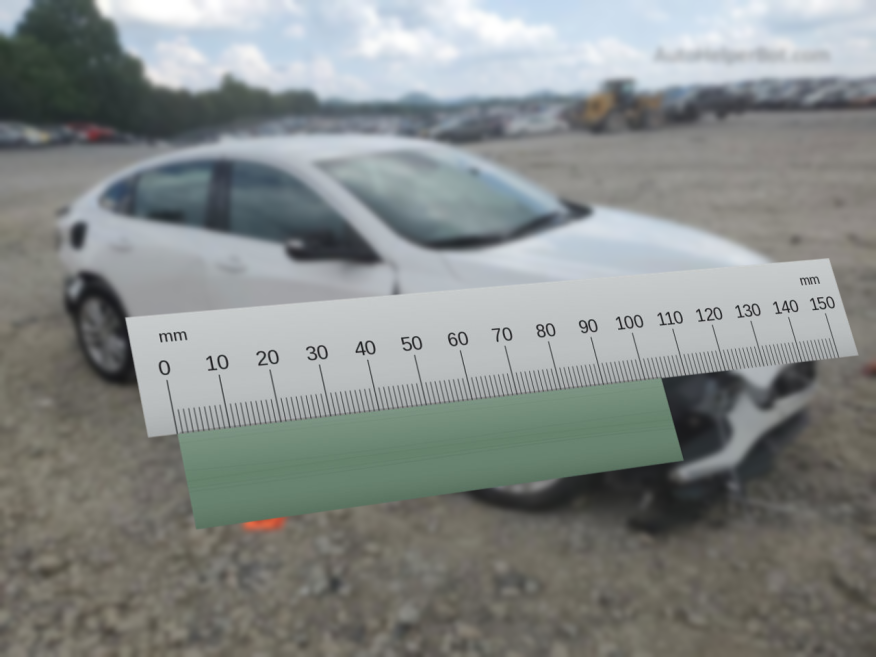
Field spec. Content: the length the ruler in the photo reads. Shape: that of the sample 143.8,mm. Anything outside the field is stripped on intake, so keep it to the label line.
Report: 104,mm
